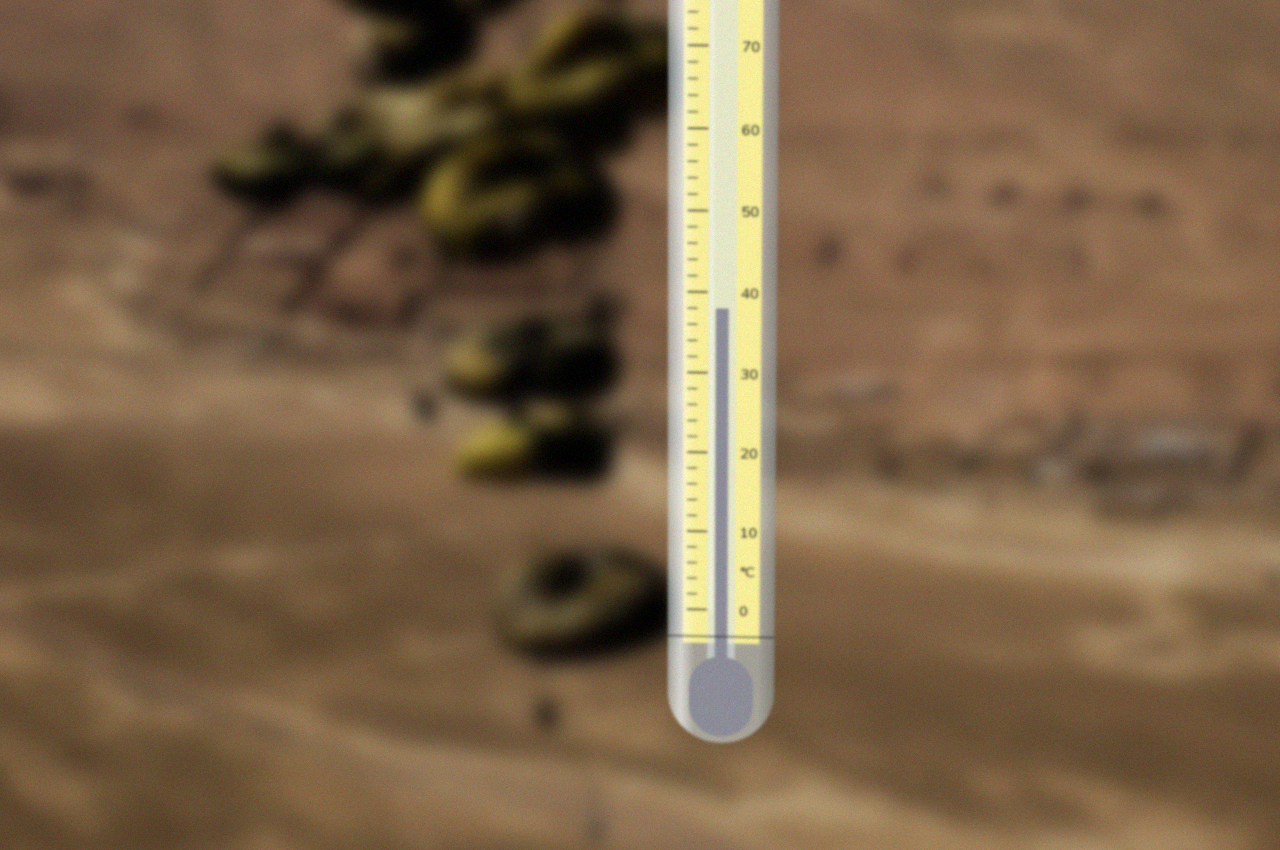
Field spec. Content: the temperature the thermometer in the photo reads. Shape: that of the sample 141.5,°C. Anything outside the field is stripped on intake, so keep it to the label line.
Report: 38,°C
